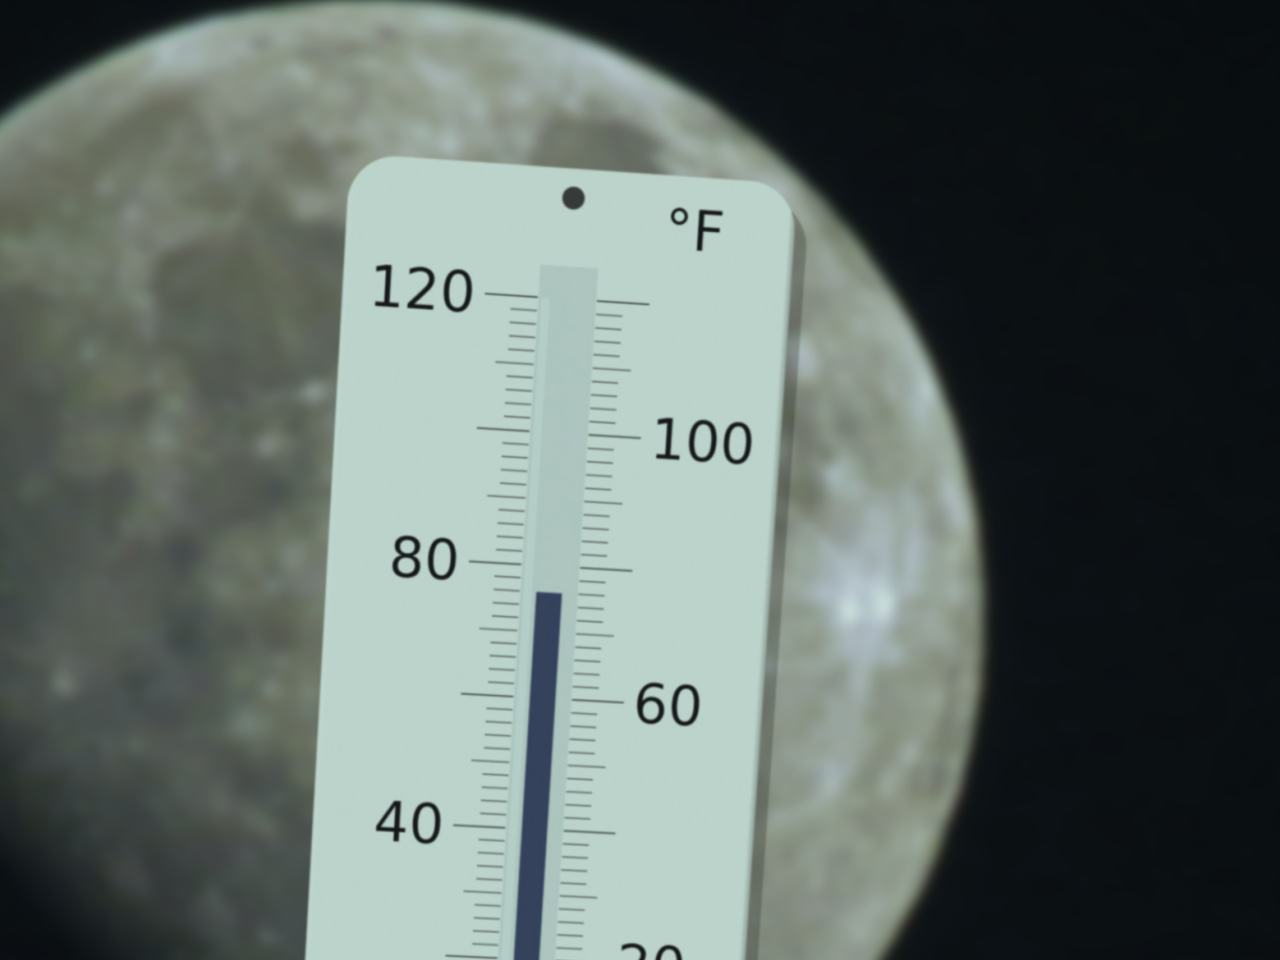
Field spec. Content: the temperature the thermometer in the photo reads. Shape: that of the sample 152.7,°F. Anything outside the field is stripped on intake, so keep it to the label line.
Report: 76,°F
